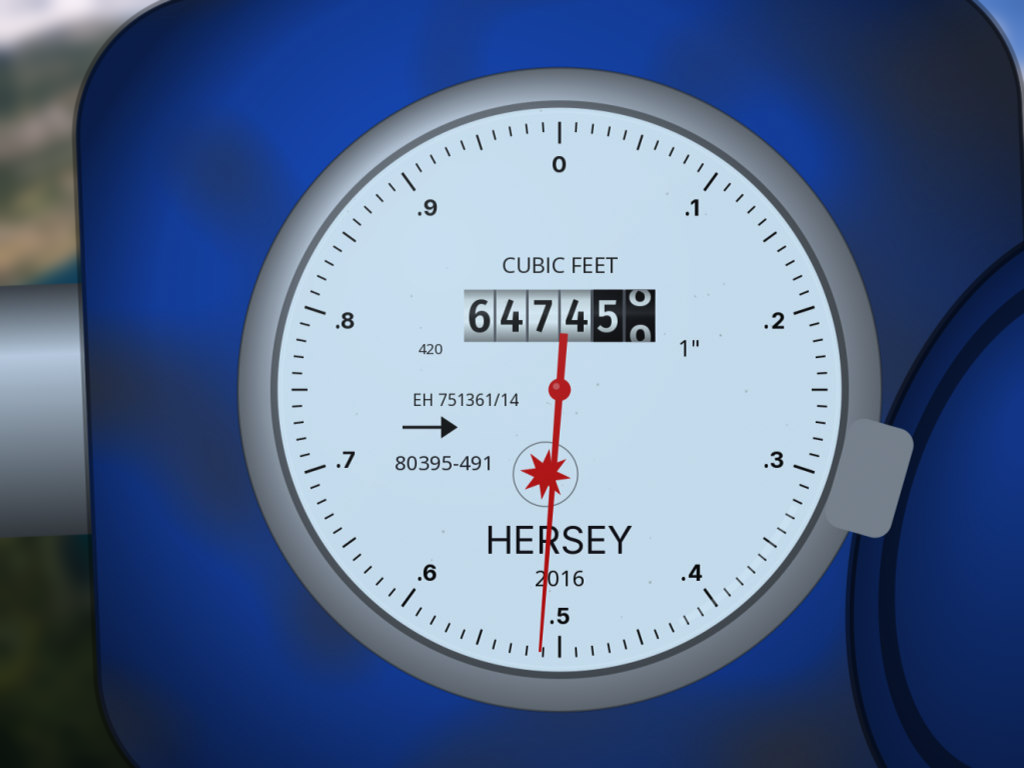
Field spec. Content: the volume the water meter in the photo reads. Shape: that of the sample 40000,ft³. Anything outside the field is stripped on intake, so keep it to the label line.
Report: 647458.51,ft³
